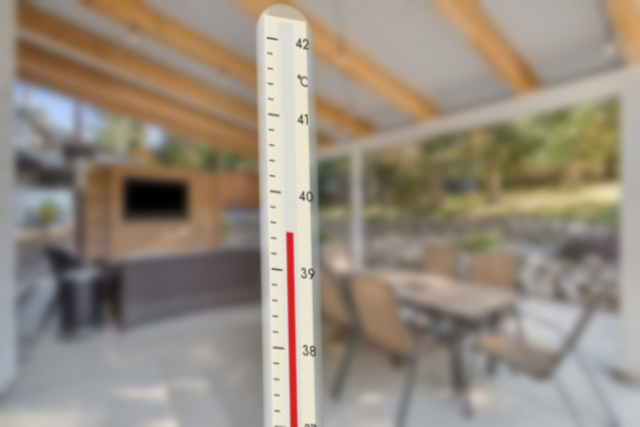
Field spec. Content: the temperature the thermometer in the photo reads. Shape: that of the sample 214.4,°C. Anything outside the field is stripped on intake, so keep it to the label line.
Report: 39.5,°C
